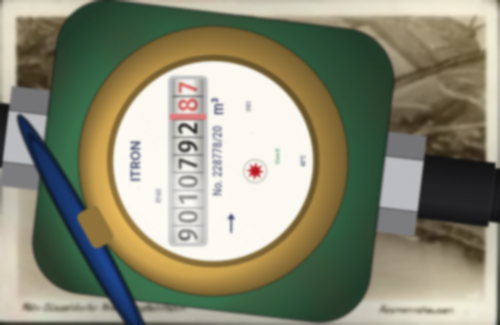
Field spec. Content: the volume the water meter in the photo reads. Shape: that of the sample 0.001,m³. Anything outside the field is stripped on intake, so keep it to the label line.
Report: 9010792.87,m³
